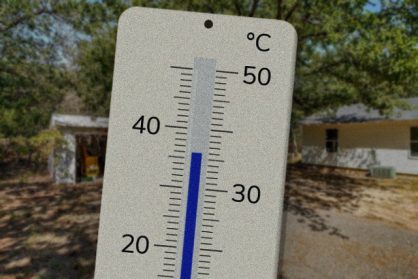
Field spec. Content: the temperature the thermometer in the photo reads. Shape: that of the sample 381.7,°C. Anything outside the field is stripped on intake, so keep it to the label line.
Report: 36,°C
